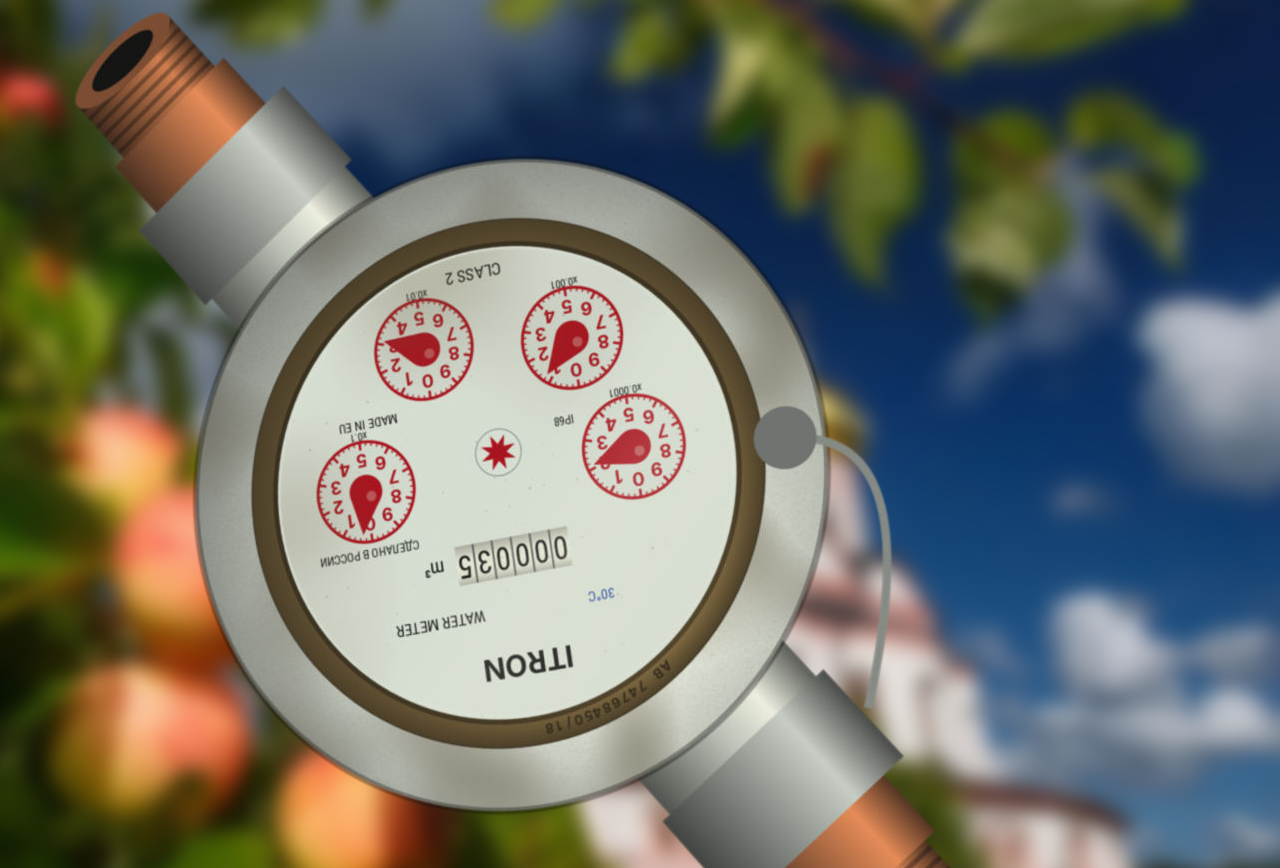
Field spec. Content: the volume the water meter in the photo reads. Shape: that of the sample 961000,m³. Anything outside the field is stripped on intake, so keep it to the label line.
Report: 35.0312,m³
